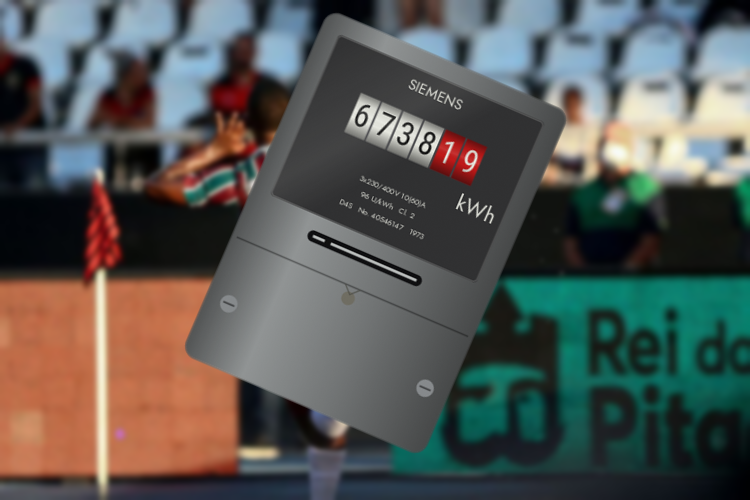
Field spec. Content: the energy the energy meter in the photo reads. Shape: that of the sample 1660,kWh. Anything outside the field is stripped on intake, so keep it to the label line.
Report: 6738.19,kWh
